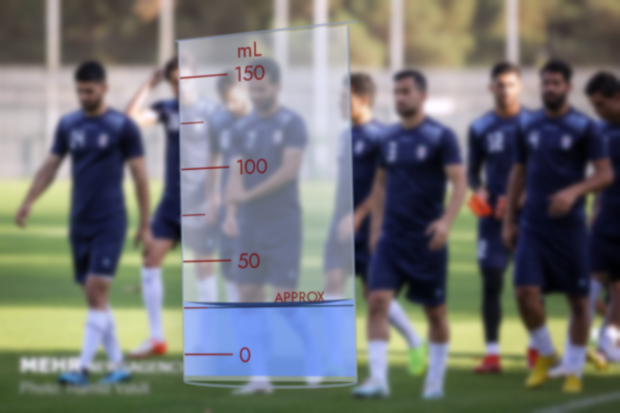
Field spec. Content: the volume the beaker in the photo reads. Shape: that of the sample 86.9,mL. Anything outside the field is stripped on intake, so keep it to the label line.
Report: 25,mL
